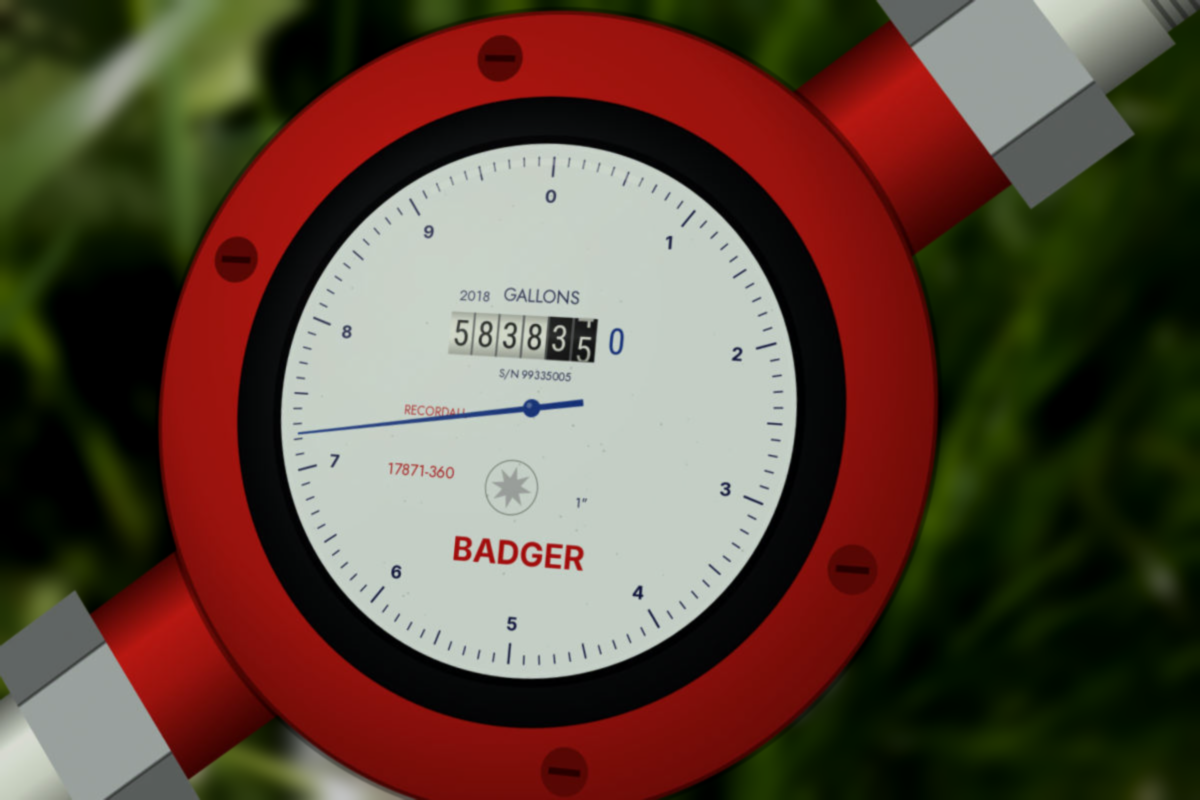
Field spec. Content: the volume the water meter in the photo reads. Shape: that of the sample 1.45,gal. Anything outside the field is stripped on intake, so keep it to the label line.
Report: 5838347.2,gal
